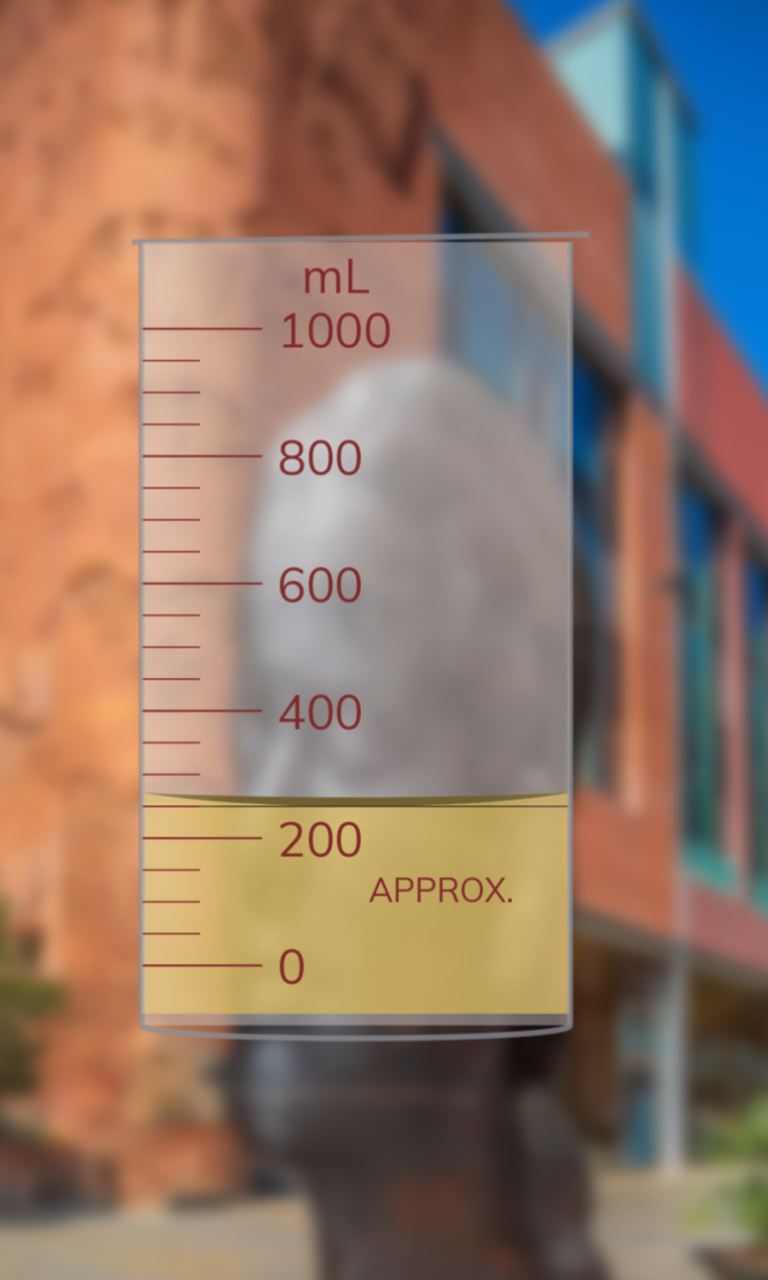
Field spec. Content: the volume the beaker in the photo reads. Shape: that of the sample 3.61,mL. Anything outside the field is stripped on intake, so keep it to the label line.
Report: 250,mL
